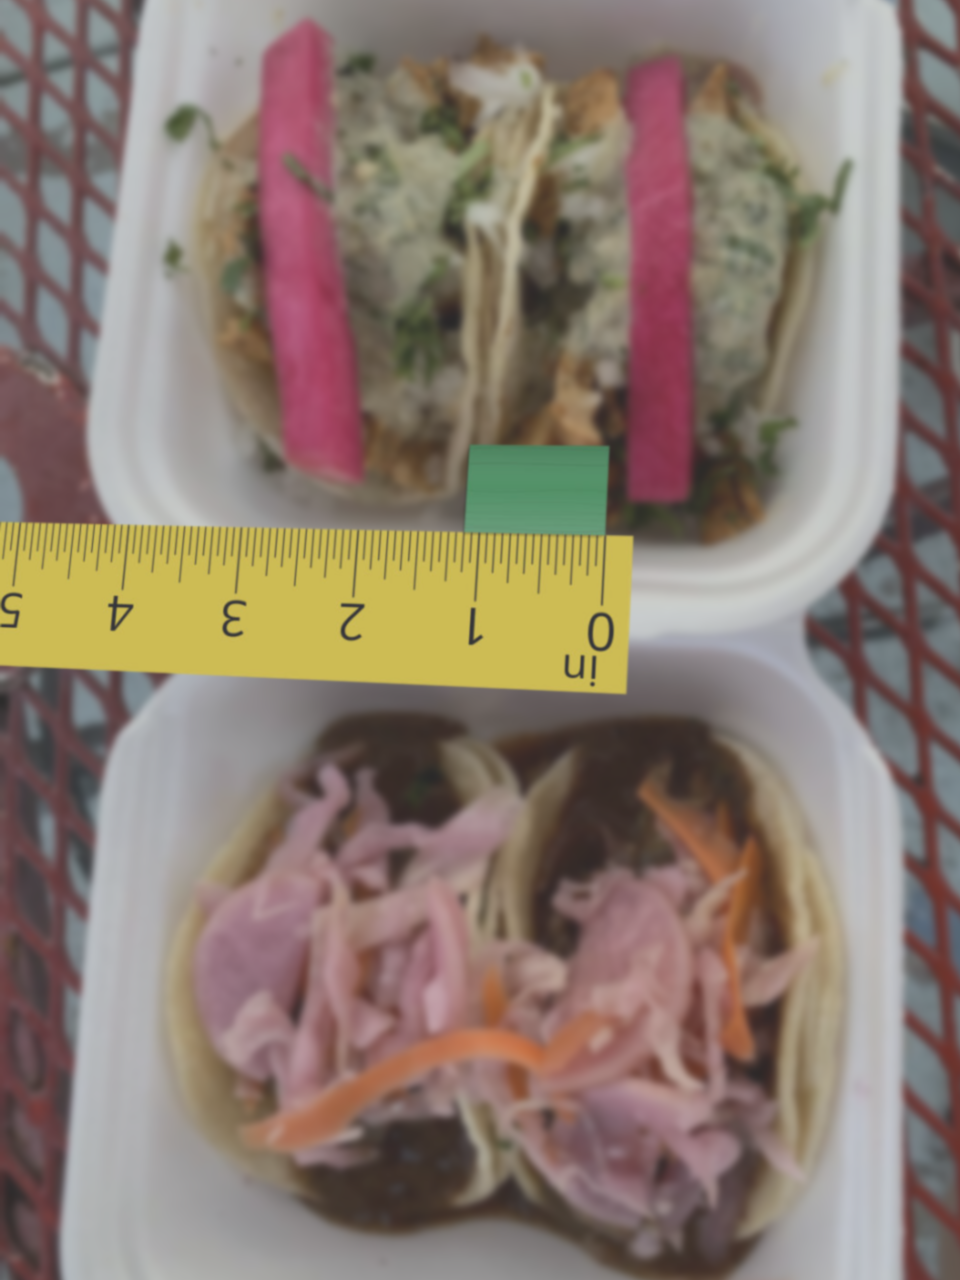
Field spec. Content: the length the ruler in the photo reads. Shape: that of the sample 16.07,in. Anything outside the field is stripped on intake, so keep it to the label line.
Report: 1.125,in
